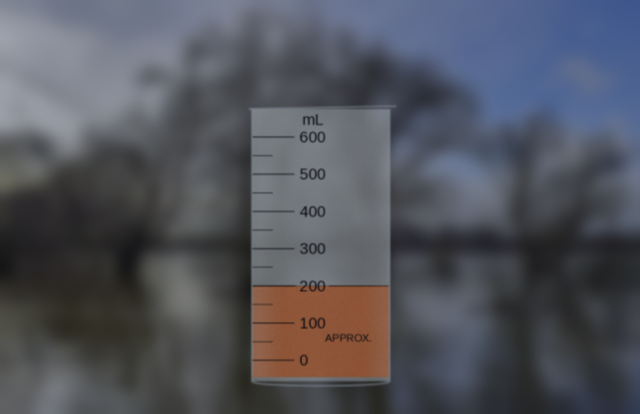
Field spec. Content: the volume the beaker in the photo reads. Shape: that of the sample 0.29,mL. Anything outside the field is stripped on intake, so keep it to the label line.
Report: 200,mL
